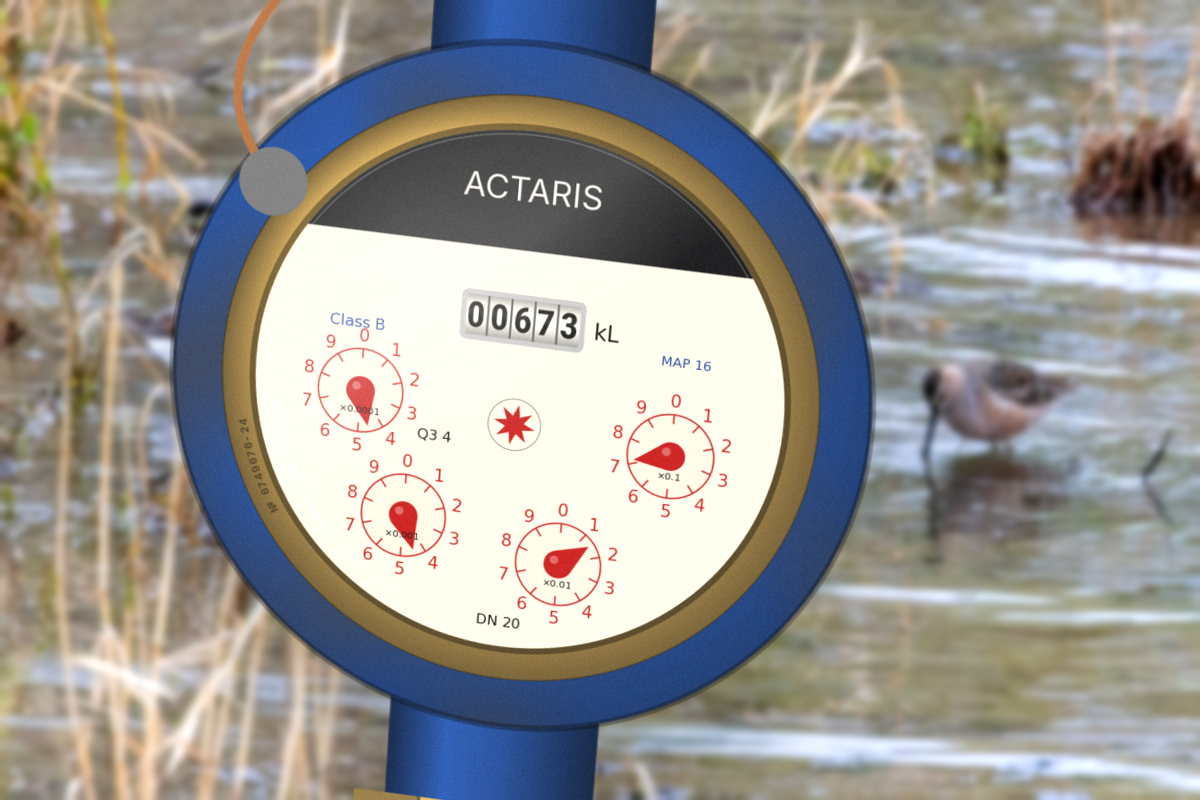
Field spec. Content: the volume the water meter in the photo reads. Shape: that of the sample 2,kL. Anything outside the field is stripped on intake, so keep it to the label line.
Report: 673.7144,kL
